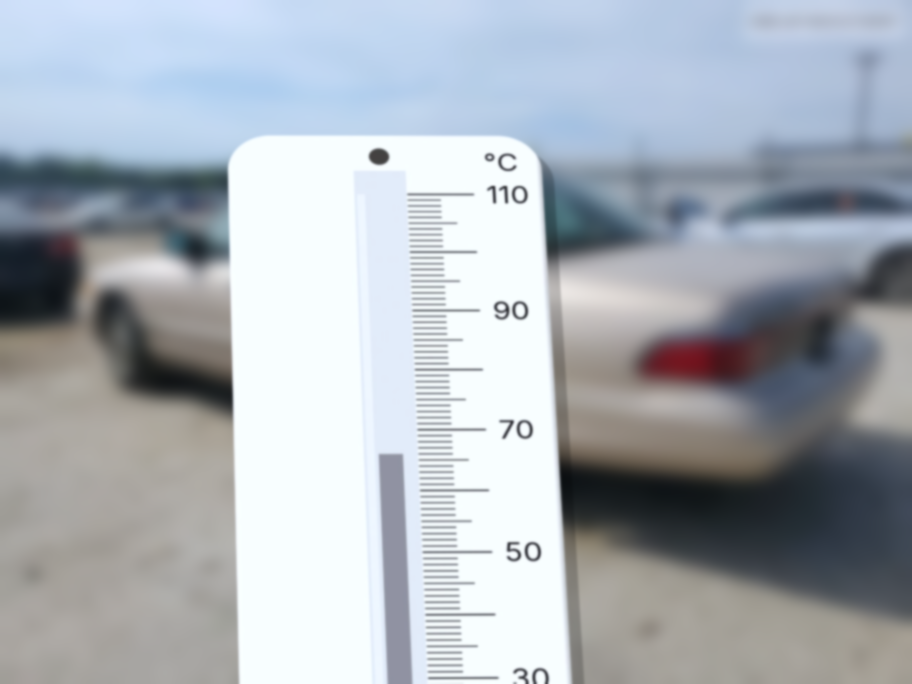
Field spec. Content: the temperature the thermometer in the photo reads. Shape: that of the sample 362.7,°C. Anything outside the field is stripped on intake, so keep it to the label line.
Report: 66,°C
